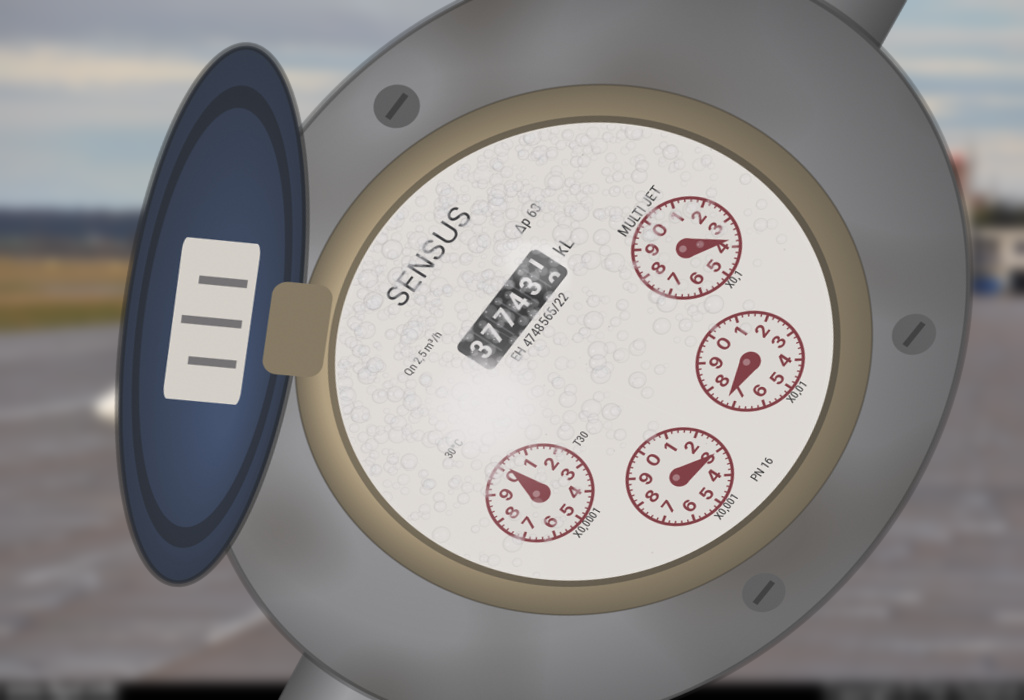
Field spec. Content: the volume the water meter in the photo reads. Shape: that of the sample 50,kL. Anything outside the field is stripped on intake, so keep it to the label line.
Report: 377431.3730,kL
